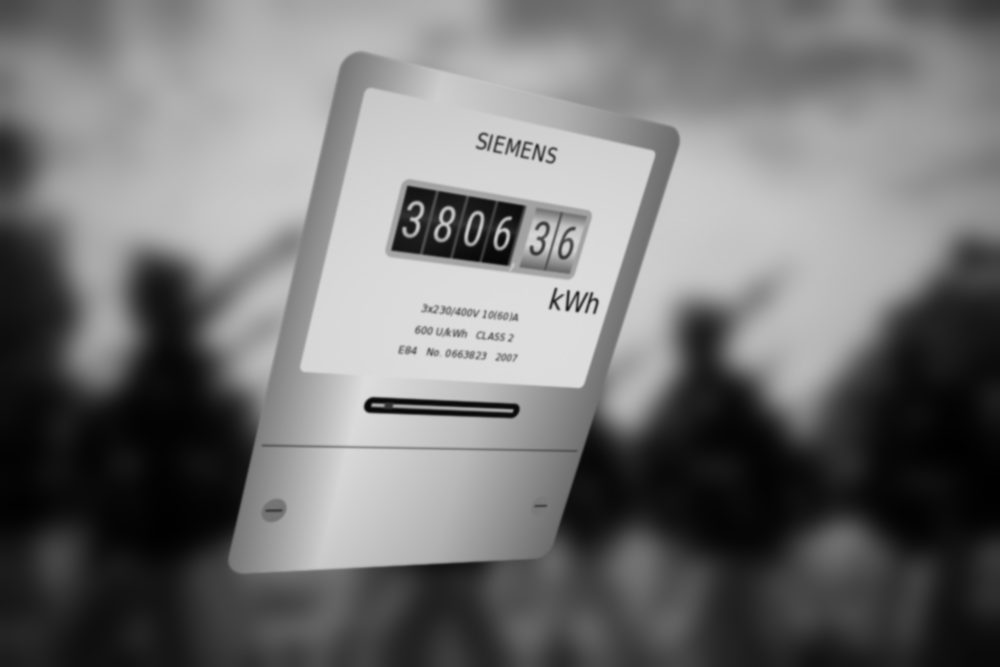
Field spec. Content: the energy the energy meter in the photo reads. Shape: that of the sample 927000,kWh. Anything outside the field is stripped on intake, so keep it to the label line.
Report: 3806.36,kWh
